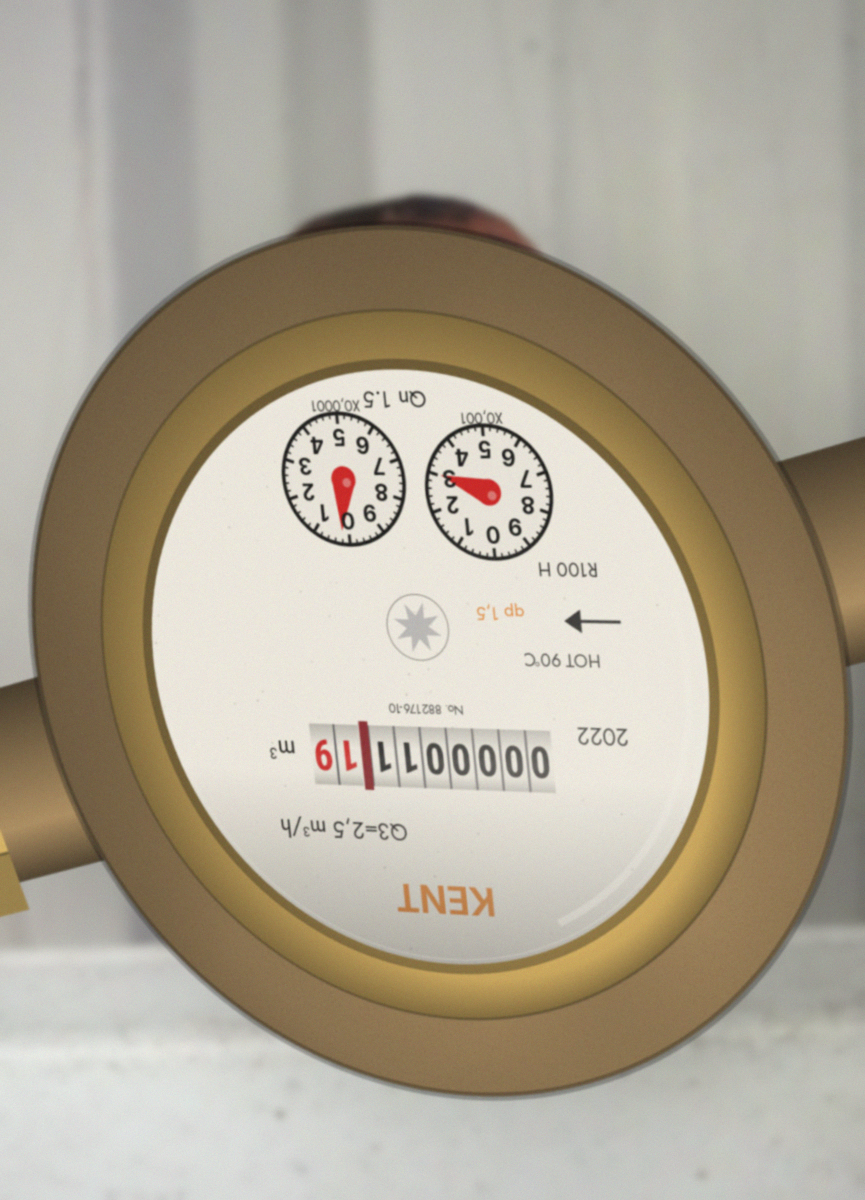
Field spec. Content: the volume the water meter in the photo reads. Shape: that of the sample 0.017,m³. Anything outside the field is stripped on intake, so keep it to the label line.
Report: 11.1930,m³
